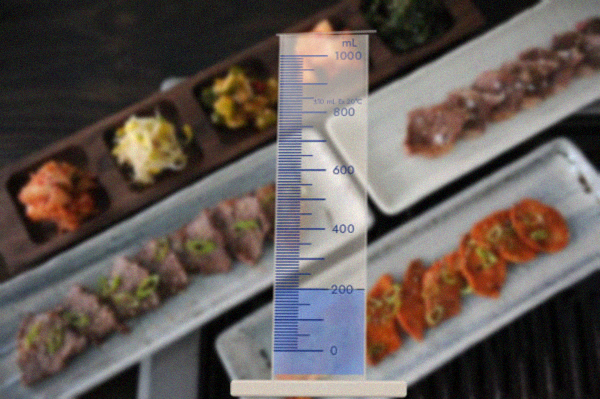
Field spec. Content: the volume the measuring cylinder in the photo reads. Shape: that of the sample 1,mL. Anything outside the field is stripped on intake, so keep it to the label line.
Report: 200,mL
